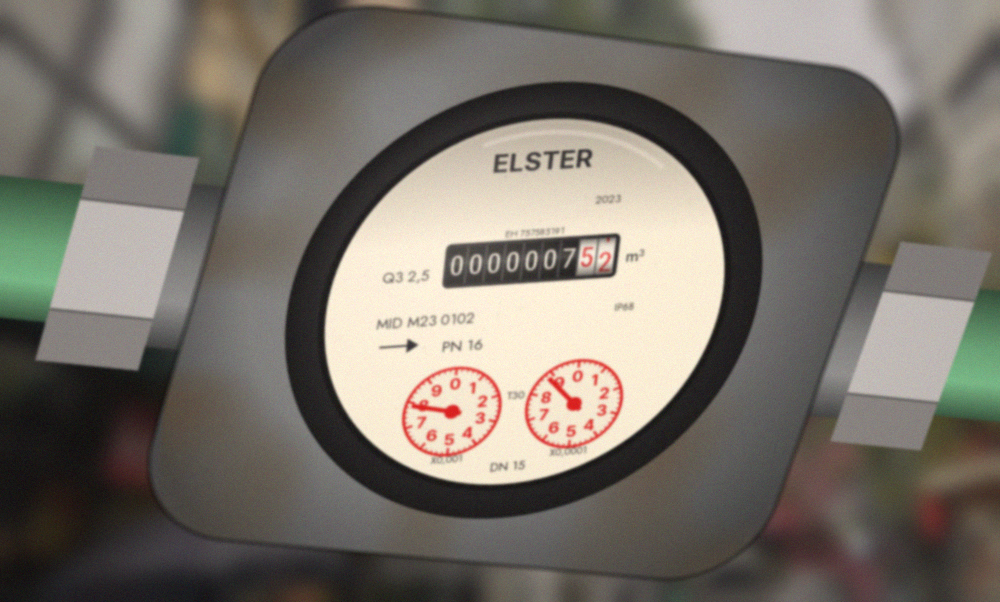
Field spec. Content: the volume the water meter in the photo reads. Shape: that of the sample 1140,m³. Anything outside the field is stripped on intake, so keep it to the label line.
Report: 7.5178,m³
